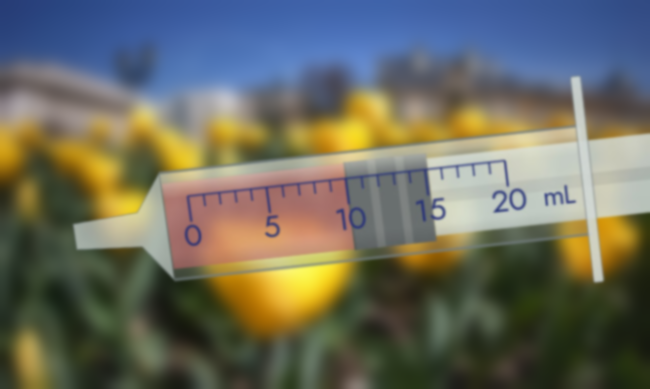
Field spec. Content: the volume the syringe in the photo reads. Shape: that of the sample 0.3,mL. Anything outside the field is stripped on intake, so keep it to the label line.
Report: 10,mL
